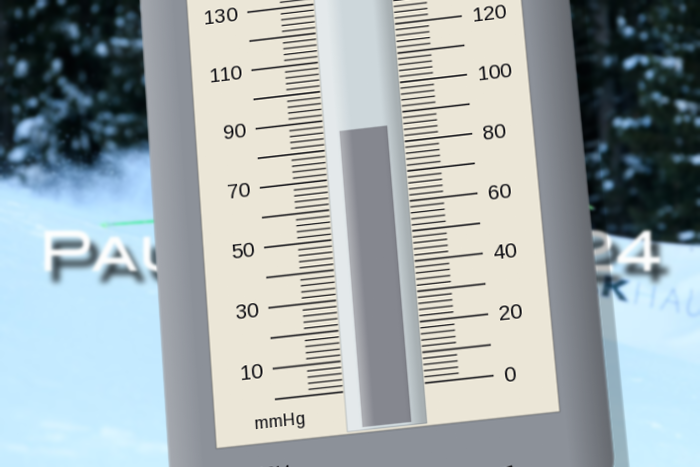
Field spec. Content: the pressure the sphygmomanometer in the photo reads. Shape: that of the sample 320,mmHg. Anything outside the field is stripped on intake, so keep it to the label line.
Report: 86,mmHg
